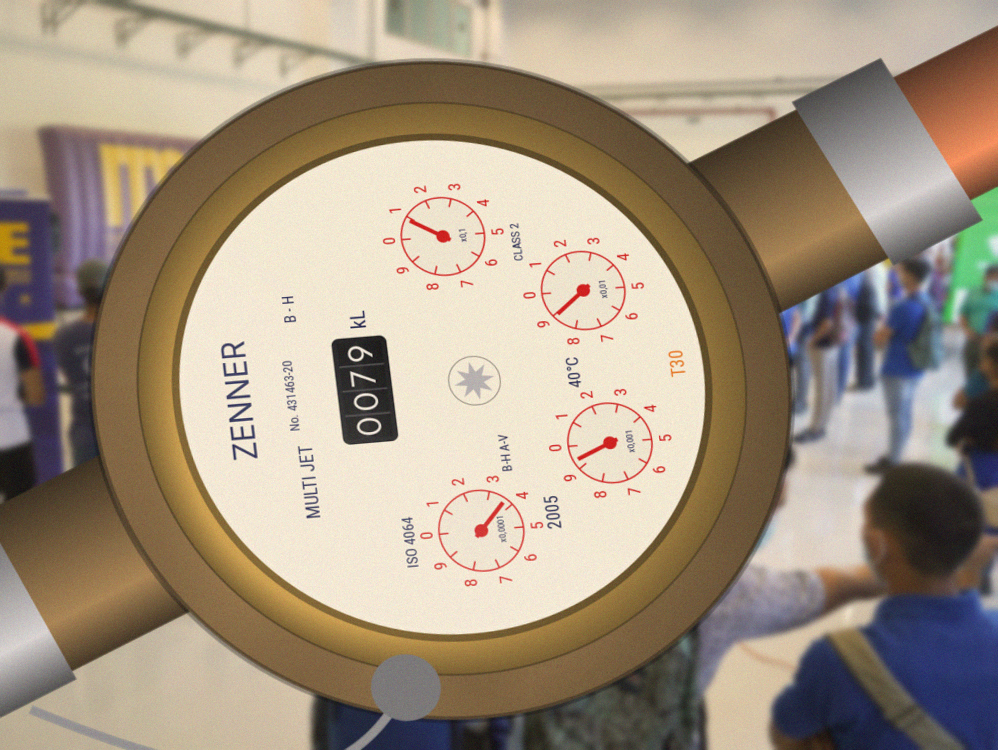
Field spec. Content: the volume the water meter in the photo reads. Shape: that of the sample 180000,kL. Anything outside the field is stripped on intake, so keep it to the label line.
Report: 79.0893,kL
